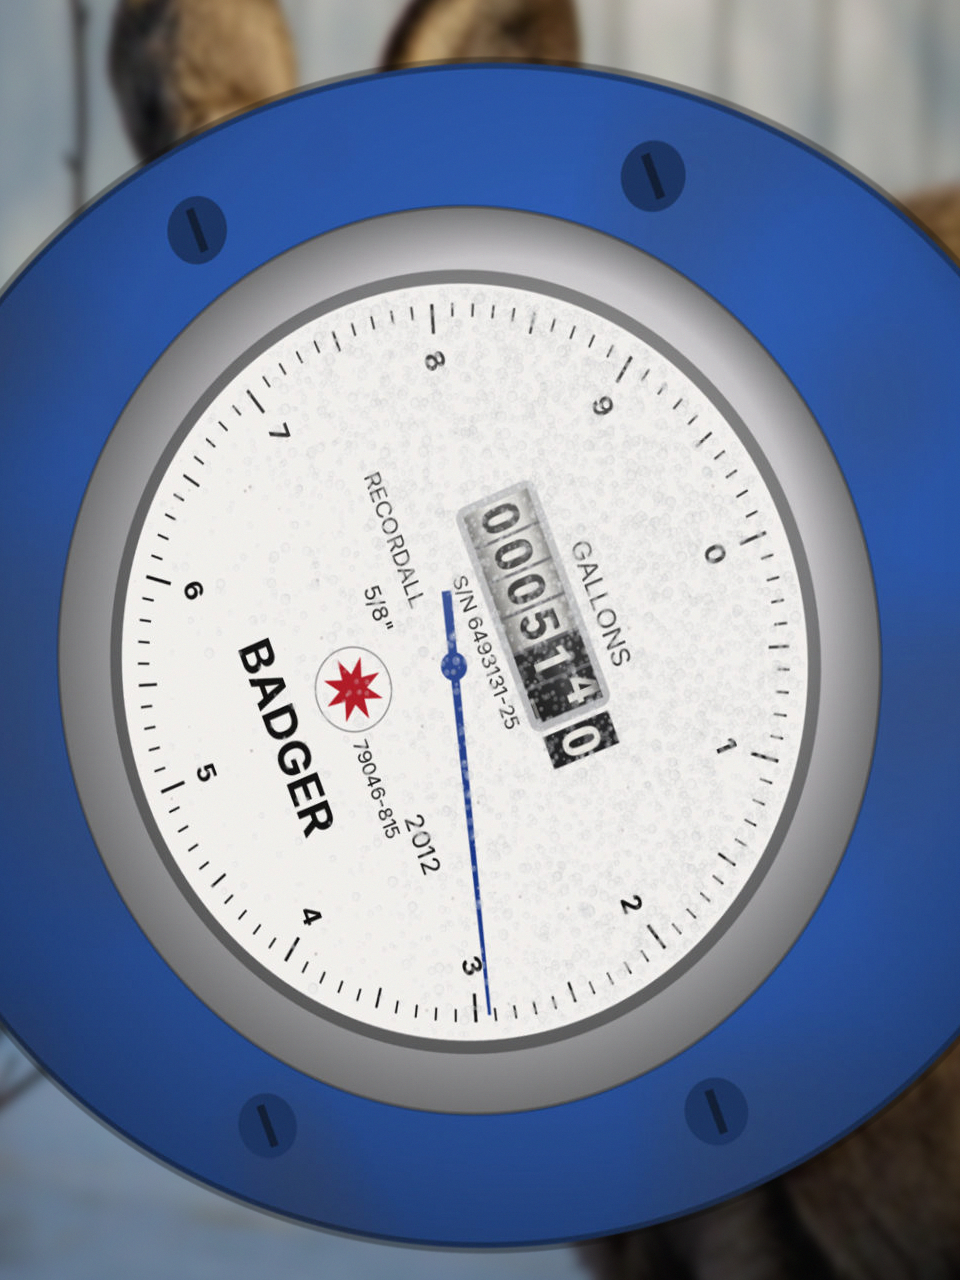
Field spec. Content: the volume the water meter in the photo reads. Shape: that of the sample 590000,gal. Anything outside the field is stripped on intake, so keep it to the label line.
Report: 5142.9,gal
